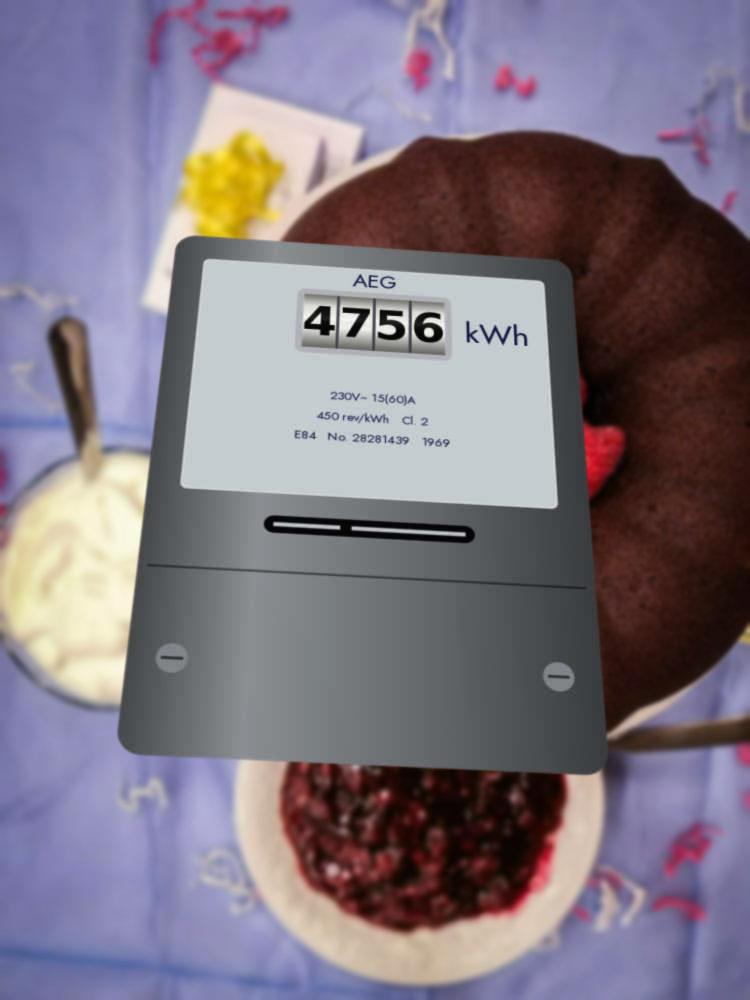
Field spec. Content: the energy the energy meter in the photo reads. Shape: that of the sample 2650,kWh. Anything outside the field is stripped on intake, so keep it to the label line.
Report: 4756,kWh
